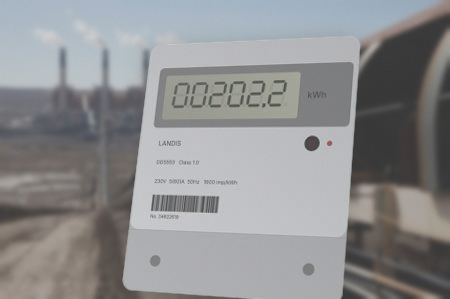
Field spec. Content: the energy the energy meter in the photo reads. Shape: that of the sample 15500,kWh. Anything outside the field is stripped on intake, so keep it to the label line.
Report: 202.2,kWh
